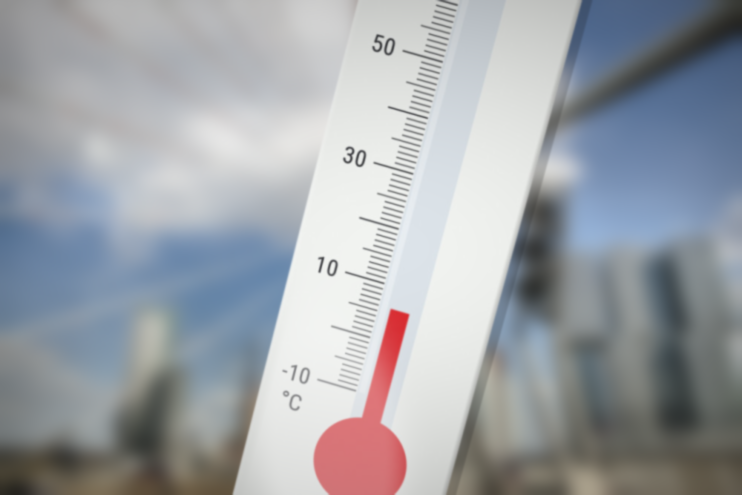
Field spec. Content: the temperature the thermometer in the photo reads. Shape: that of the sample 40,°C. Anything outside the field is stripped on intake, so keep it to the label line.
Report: 6,°C
